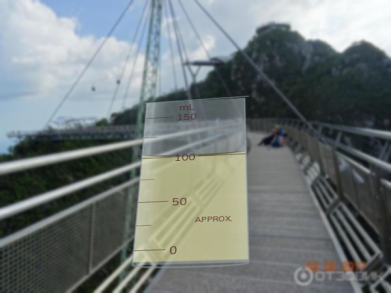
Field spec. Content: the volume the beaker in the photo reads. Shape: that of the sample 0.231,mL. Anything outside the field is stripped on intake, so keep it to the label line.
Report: 100,mL
